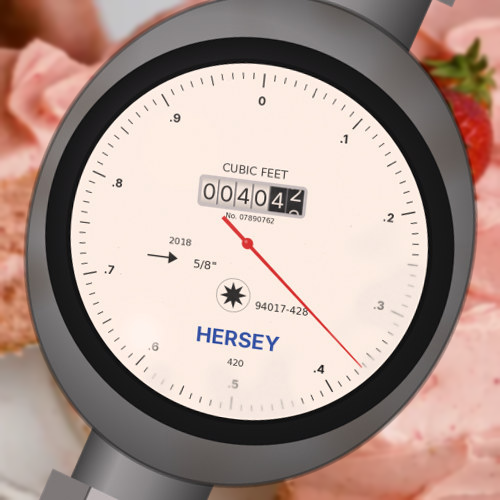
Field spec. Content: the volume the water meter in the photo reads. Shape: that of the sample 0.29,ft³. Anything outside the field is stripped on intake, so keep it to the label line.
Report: 4042.36,ft³
